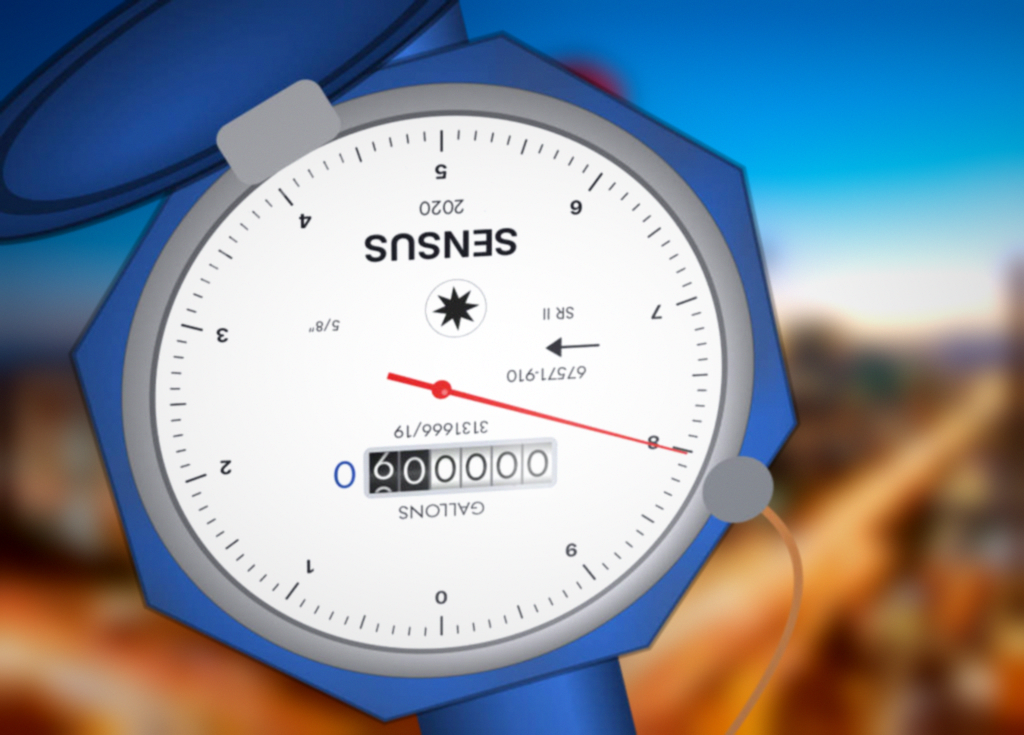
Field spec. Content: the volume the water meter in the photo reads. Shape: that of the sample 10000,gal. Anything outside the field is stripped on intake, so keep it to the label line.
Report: 88.0,gal
